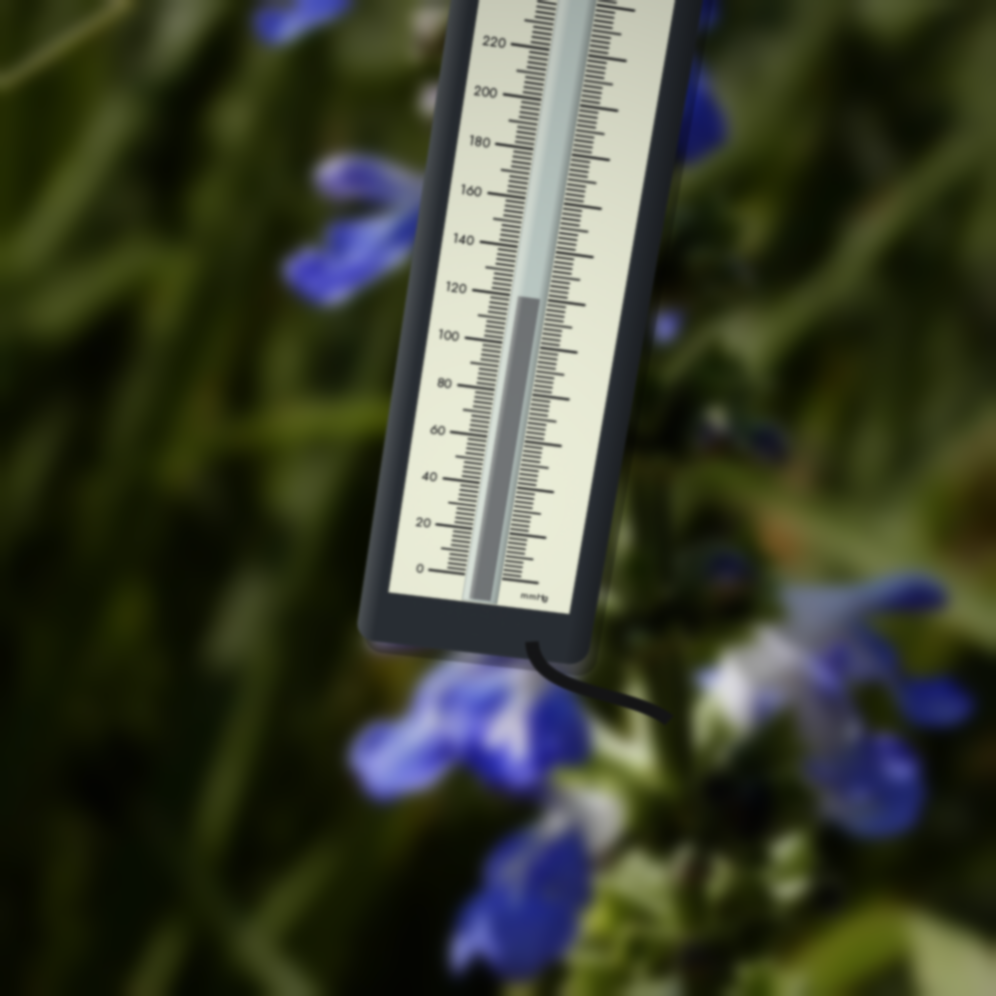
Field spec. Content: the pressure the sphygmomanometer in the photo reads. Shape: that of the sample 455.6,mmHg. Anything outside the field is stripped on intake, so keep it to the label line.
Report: 120,mmHg
